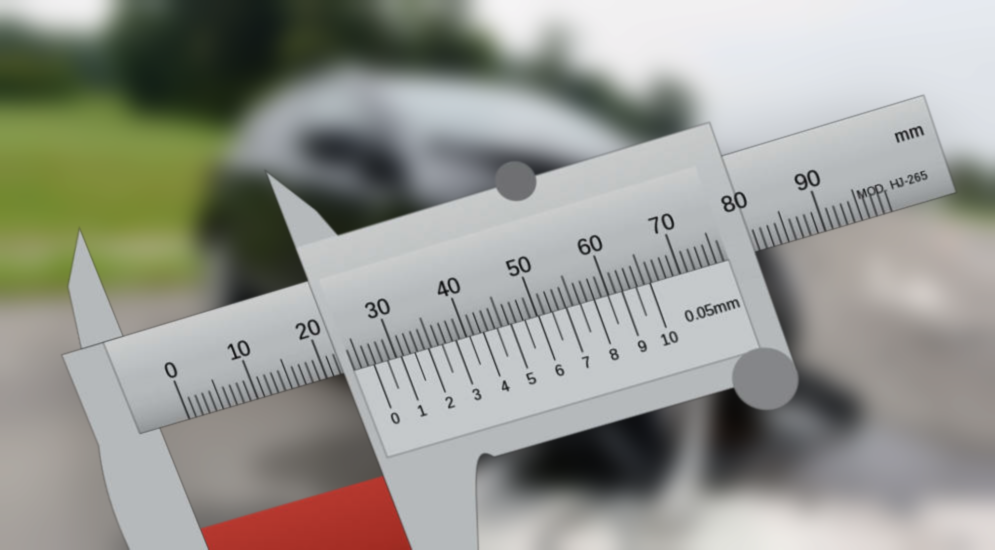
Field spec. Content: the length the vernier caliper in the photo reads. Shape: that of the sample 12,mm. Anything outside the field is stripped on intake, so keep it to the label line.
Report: 26.8,mm
